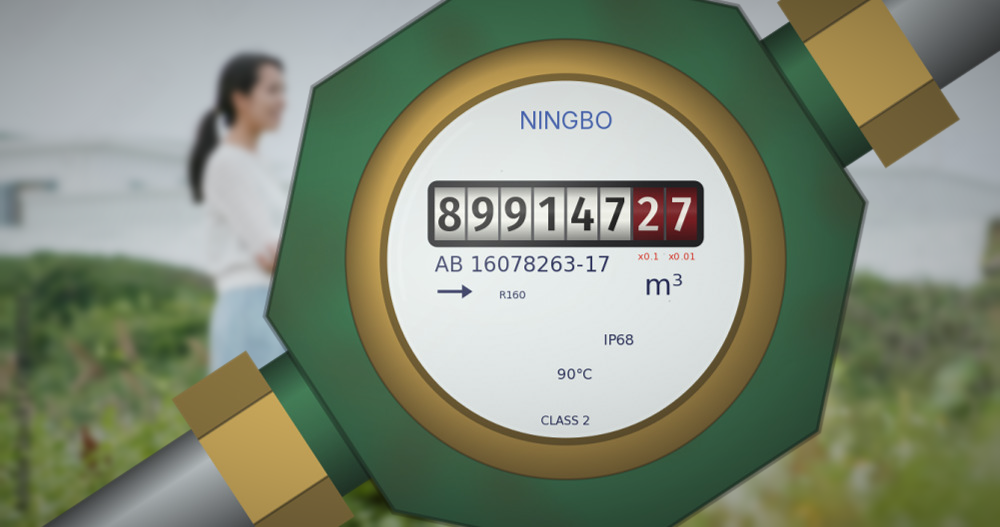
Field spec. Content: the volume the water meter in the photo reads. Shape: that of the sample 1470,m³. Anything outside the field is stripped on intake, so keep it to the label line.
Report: 899147.27,m³
